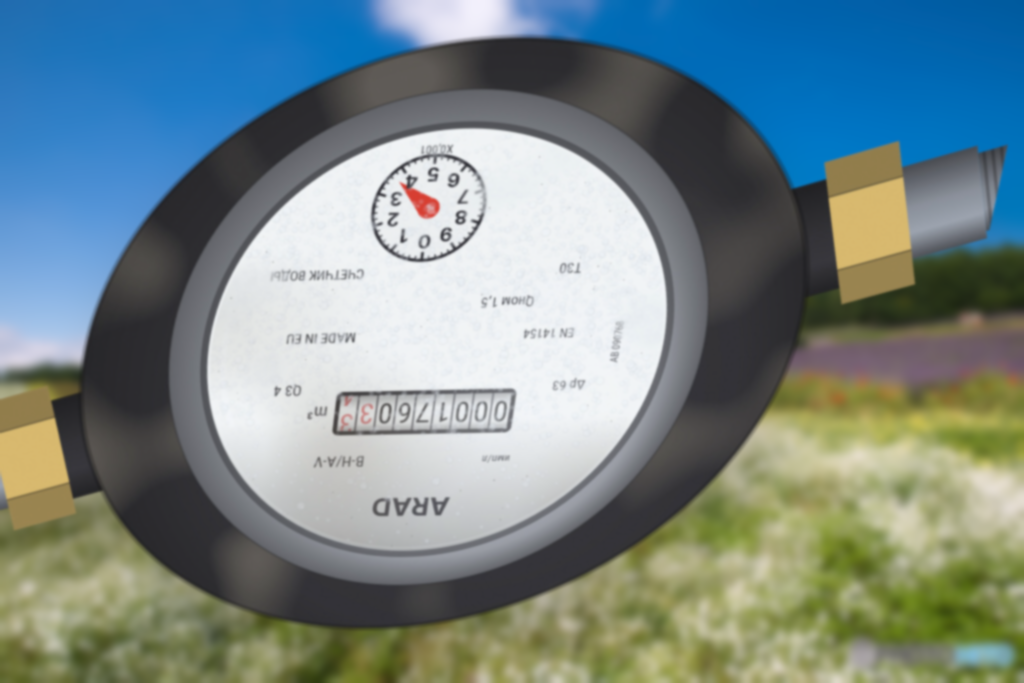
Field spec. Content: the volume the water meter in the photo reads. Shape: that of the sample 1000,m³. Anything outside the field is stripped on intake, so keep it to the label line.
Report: 1760.333,m³
